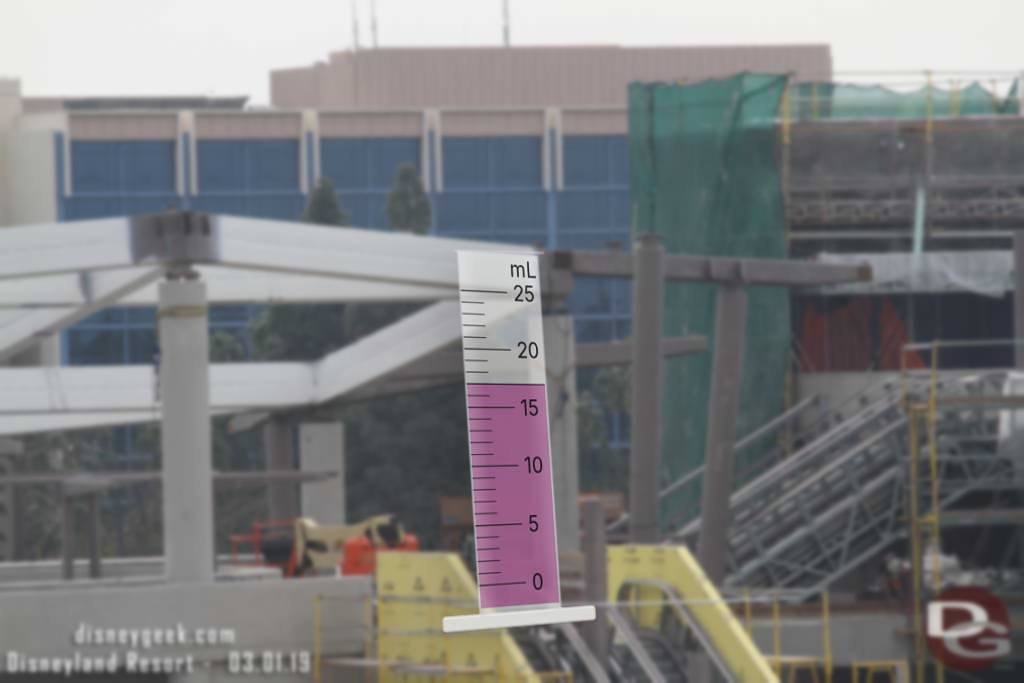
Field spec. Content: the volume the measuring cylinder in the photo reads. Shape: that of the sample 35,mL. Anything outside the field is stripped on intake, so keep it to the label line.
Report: 17,mL
